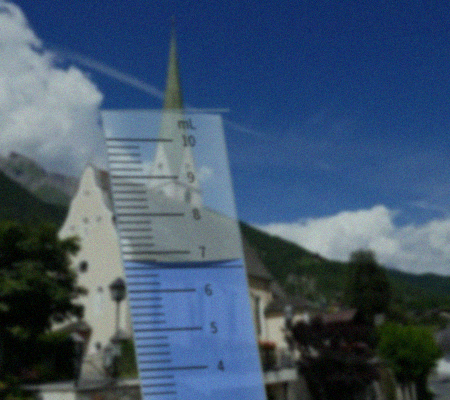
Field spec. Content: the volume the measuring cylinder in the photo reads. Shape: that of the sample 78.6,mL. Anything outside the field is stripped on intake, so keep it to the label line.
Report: 6.6,mL
